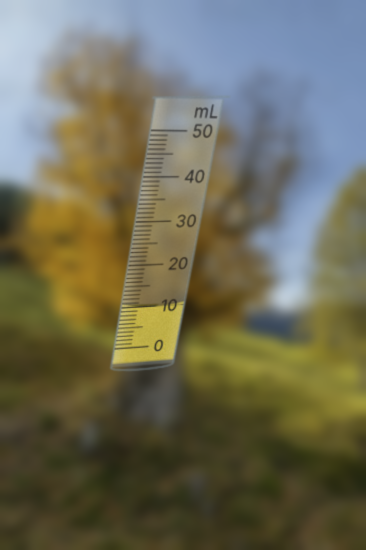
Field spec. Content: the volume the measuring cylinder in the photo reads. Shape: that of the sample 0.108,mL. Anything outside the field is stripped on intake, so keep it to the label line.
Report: 10,mL
